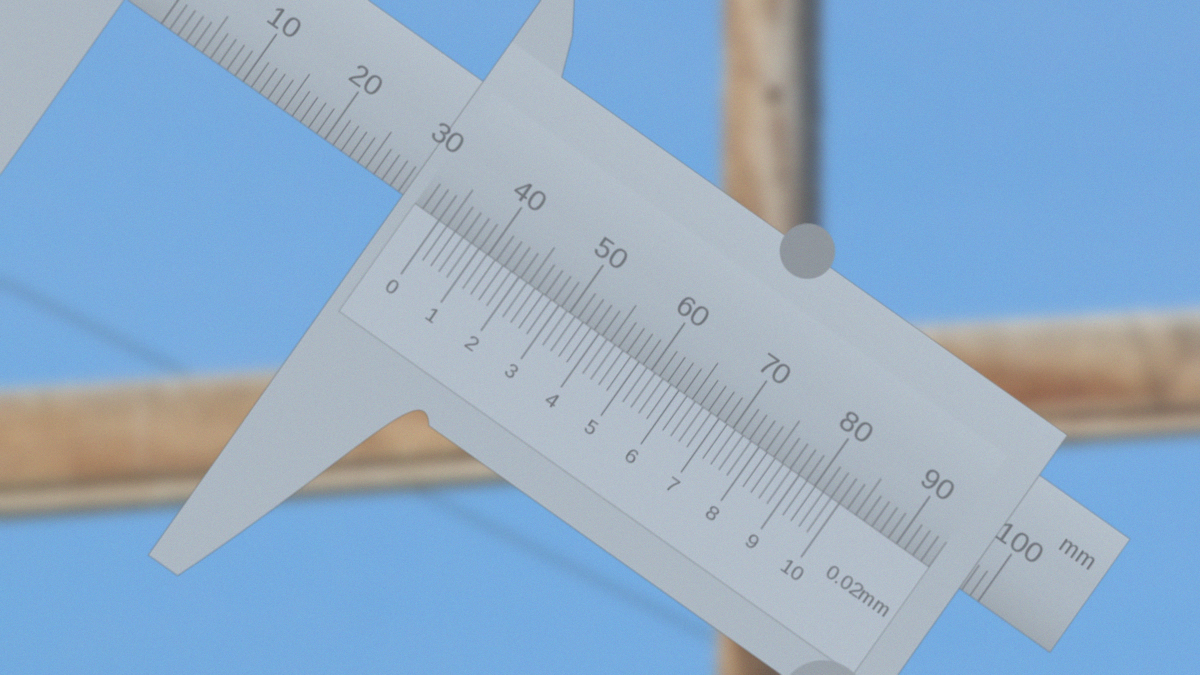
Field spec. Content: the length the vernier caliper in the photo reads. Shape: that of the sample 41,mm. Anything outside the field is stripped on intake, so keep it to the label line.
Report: 34.0,mm
